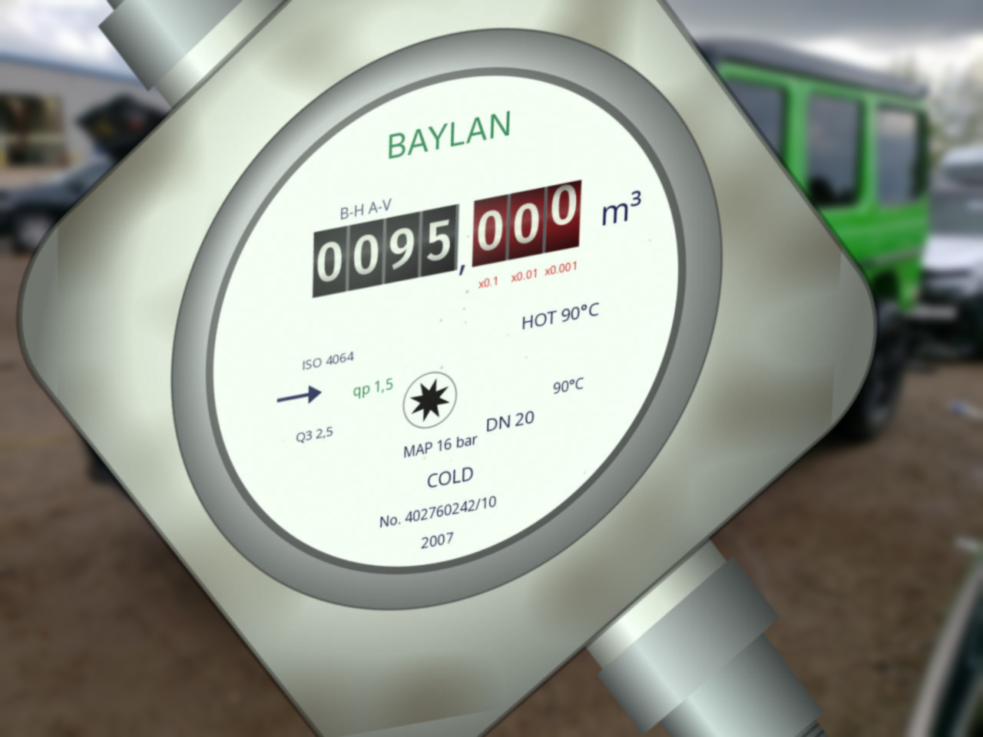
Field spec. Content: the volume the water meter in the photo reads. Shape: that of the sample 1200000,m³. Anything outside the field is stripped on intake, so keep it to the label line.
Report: 95.000,m³
